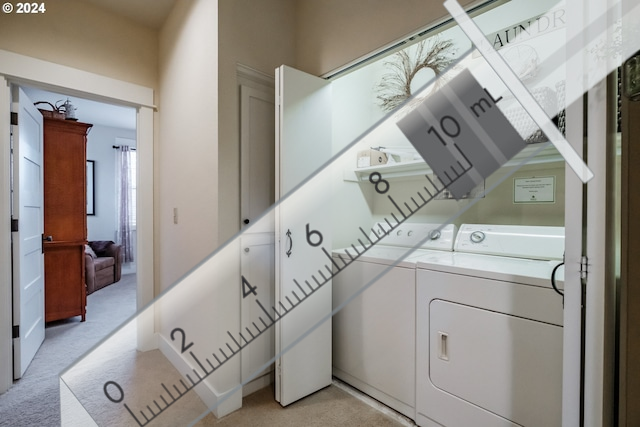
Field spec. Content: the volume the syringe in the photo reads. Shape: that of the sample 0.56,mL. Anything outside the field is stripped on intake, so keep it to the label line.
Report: 9.2,mL
